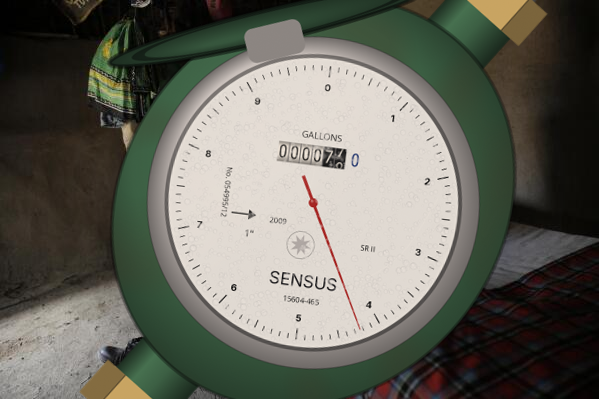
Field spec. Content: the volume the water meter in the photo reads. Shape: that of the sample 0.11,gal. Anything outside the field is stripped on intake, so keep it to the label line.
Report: 774.2,gal
